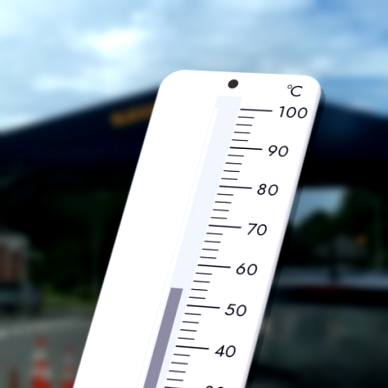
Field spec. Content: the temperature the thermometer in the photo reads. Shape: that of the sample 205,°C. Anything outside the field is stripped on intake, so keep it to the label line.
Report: 54,°C
